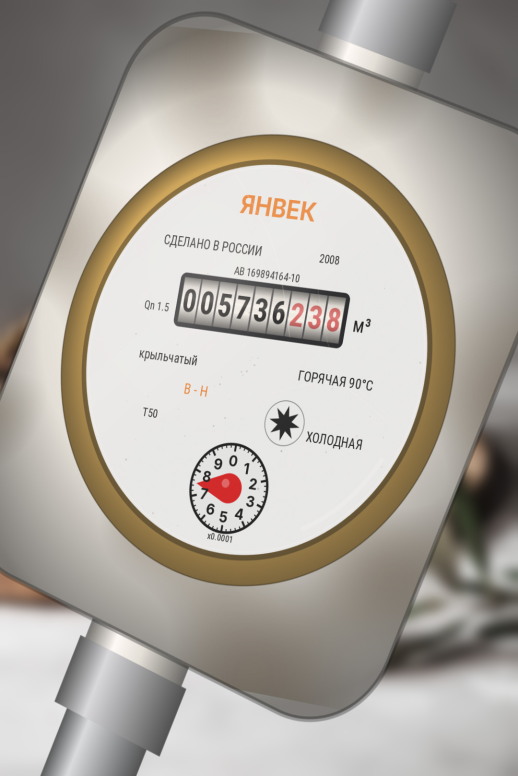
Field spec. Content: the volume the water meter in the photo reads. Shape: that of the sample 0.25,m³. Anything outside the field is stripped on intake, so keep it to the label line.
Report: 5736.2387,m³
